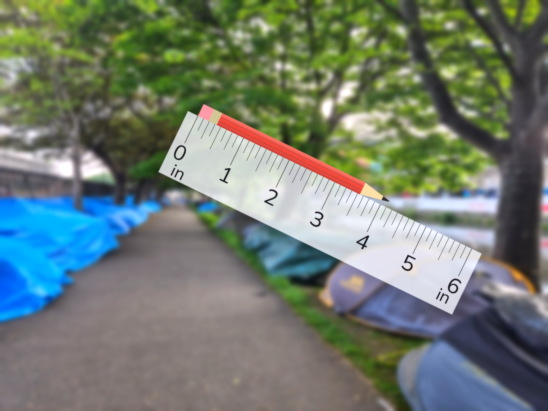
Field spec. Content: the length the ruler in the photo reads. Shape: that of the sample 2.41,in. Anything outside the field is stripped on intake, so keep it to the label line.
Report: 4.125,in
